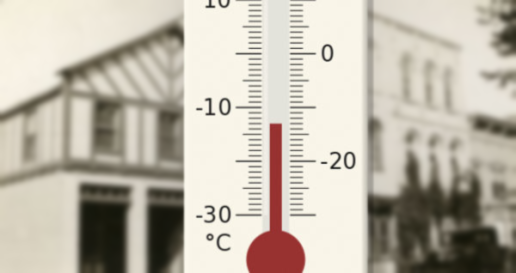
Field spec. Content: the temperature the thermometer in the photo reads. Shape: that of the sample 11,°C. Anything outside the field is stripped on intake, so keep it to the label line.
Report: -13,°C
